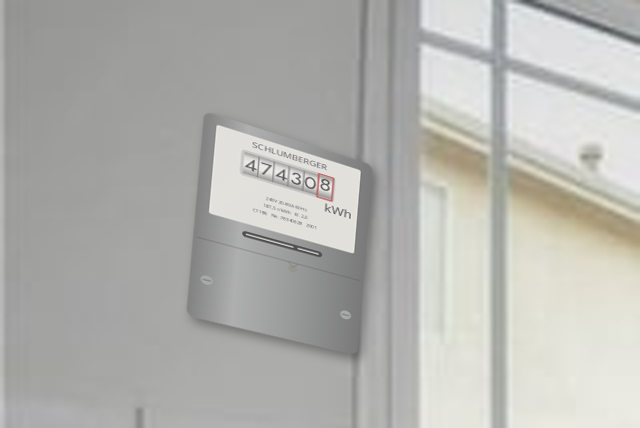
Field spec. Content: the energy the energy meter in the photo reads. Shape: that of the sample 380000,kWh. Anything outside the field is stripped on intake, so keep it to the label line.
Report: 47430.8,kWh
